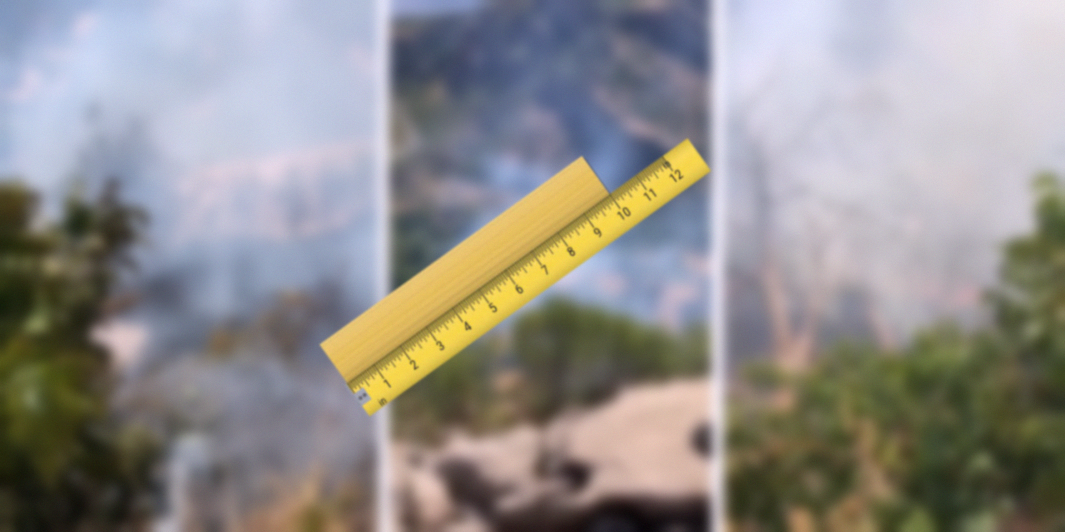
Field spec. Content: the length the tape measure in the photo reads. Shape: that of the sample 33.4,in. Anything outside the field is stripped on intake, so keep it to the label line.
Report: 10,in
